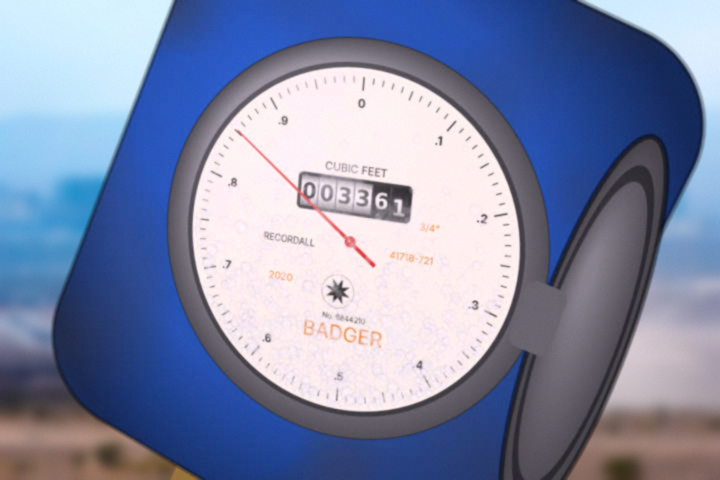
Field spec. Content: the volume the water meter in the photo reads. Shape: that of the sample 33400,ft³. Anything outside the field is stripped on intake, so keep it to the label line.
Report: 3360.85,ft³
